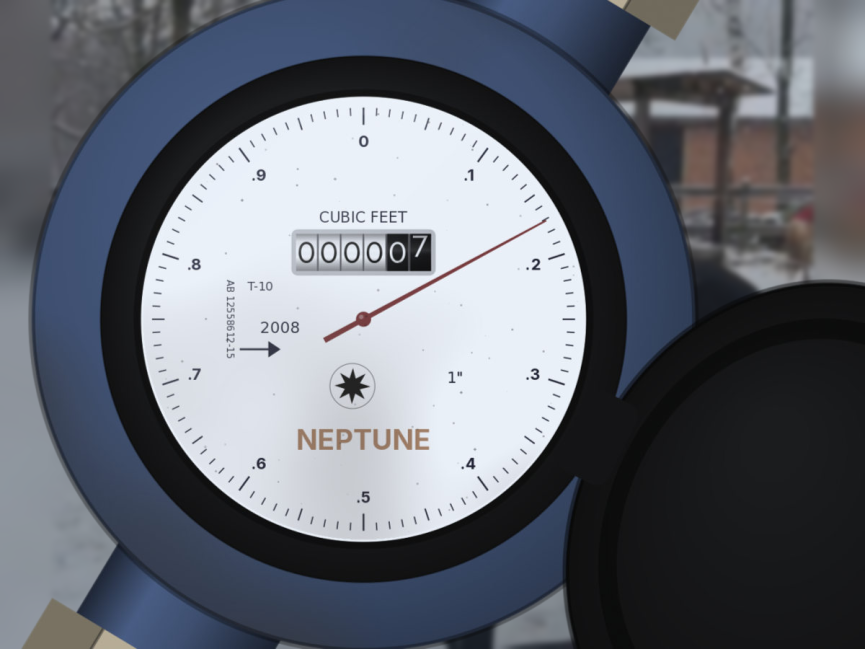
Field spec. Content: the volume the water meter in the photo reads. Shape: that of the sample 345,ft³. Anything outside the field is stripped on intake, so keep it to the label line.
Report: 7.17,ft³
